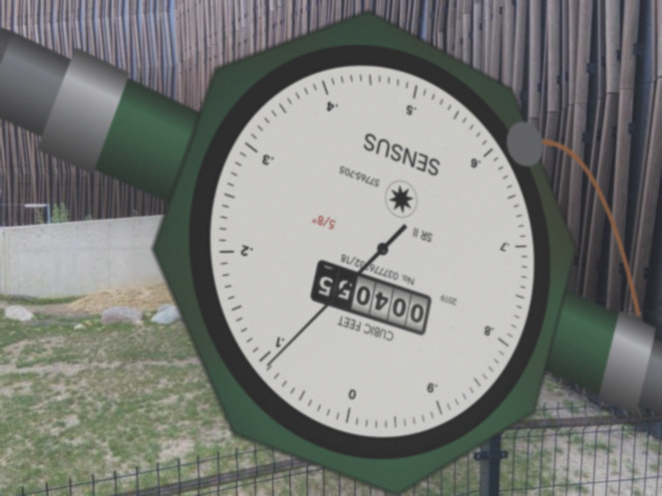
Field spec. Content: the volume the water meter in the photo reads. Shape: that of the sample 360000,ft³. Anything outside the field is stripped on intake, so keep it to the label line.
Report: 4055.09,ft³
